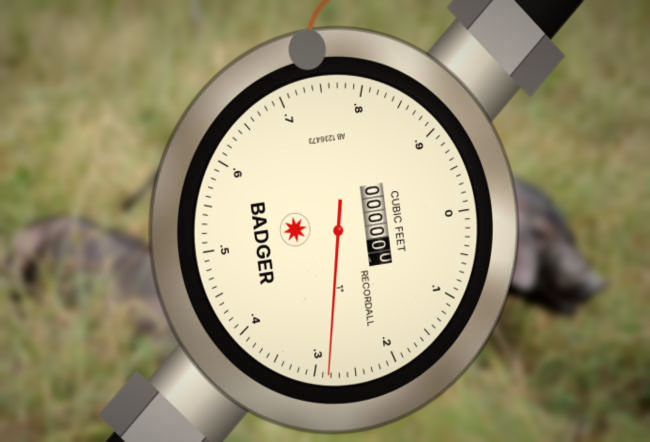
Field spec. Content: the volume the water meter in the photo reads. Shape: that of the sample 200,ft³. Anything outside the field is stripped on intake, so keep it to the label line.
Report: 0.28,ft³
